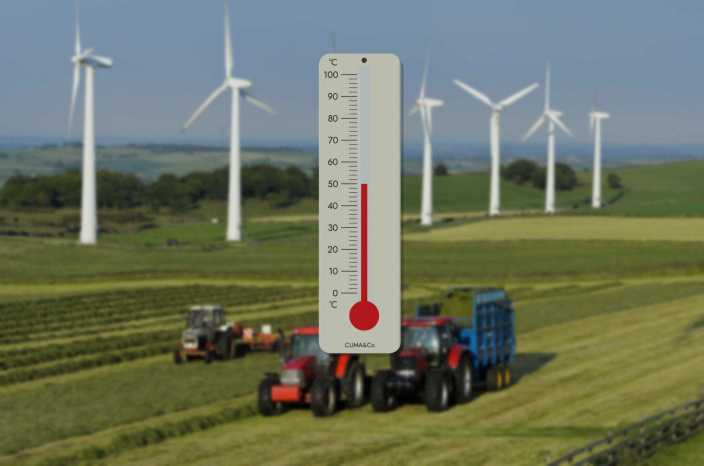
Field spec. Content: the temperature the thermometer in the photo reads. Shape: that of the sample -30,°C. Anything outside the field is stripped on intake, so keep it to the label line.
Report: 50,°C
